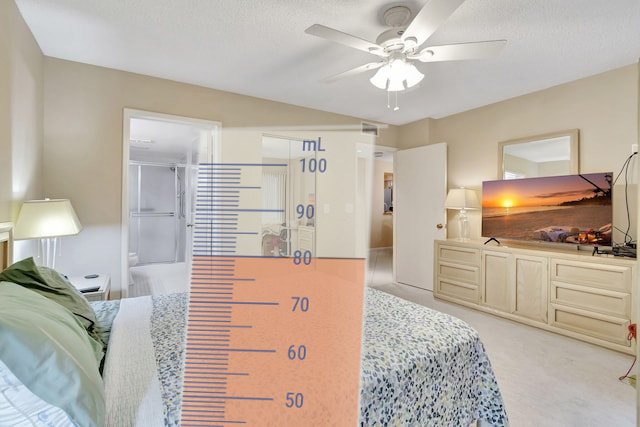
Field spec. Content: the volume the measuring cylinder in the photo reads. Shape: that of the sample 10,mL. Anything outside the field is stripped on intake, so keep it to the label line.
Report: 80,mL
